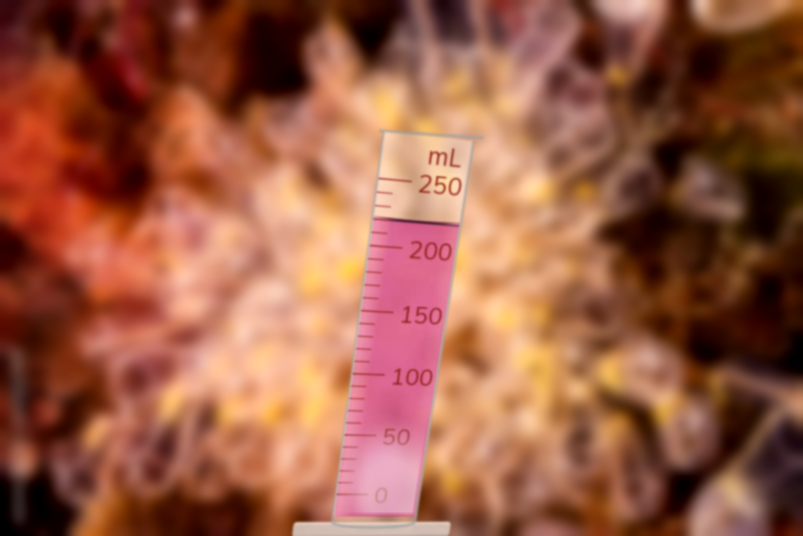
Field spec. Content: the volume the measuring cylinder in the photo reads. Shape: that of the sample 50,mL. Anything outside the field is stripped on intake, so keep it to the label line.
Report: 220,mL
